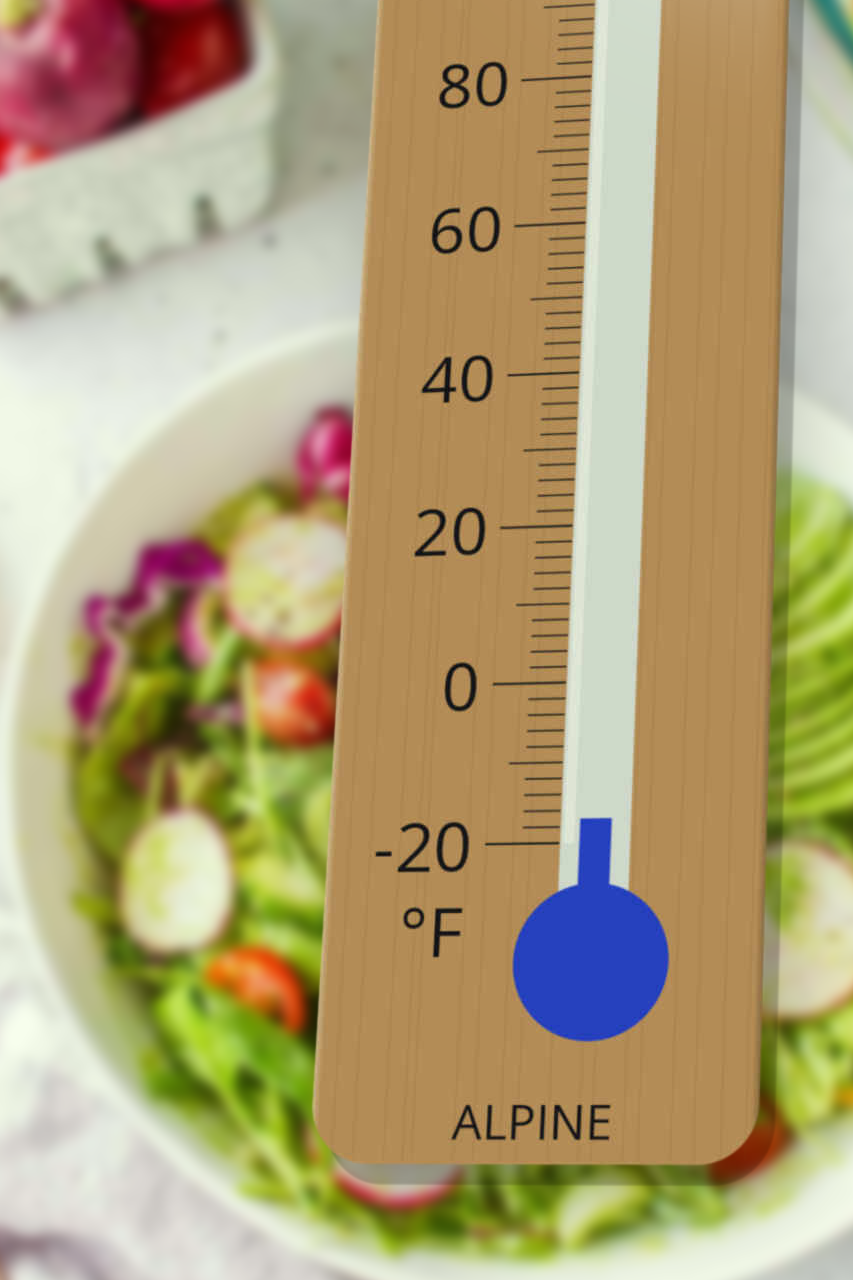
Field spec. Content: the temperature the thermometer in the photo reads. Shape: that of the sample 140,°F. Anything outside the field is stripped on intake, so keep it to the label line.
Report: -17,°F
